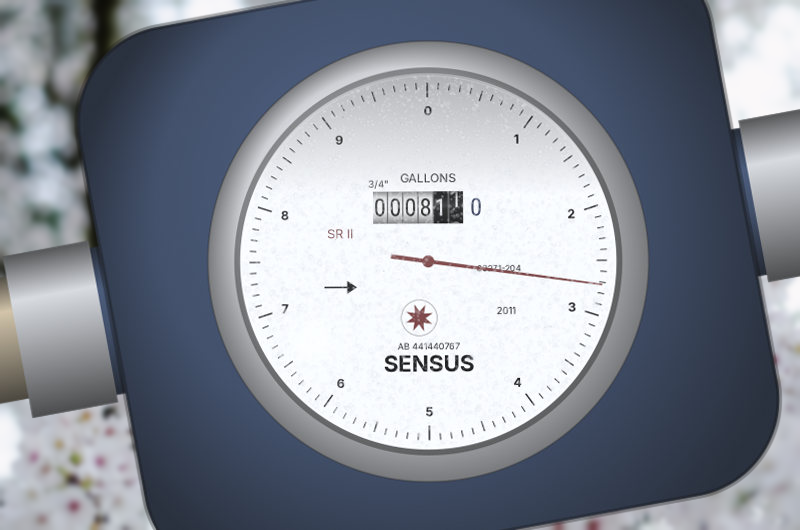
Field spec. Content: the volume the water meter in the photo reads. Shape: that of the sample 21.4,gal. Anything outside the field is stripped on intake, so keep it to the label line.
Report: 8112.7,gal
